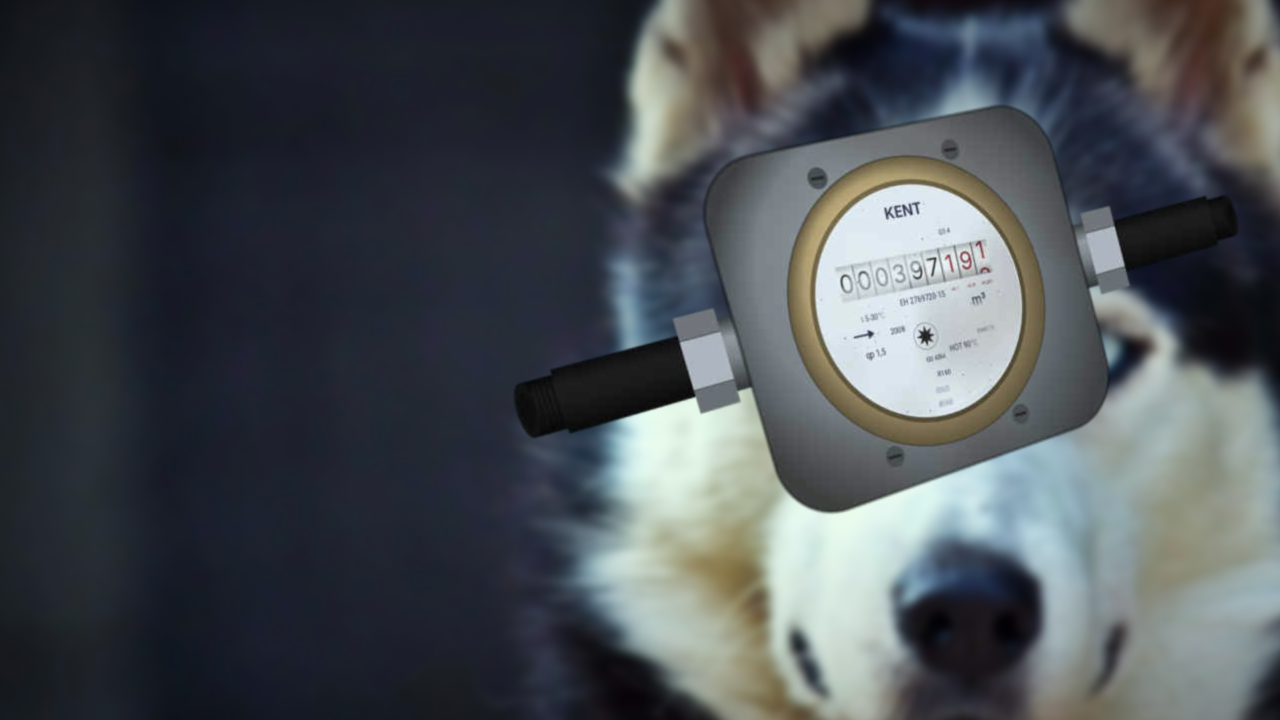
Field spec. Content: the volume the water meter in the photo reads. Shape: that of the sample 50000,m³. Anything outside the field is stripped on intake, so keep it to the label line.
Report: 397.191,m³
